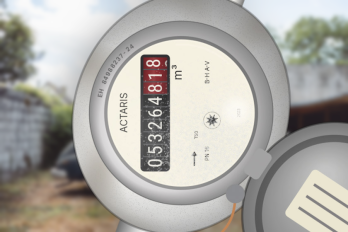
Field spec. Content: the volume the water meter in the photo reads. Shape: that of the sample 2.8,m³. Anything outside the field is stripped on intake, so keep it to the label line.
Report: 53264.818,m³
